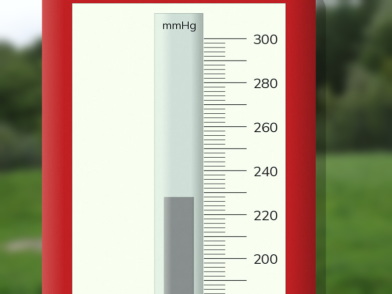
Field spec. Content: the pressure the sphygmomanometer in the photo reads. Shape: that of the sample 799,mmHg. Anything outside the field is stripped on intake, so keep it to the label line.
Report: 228,mmHg
